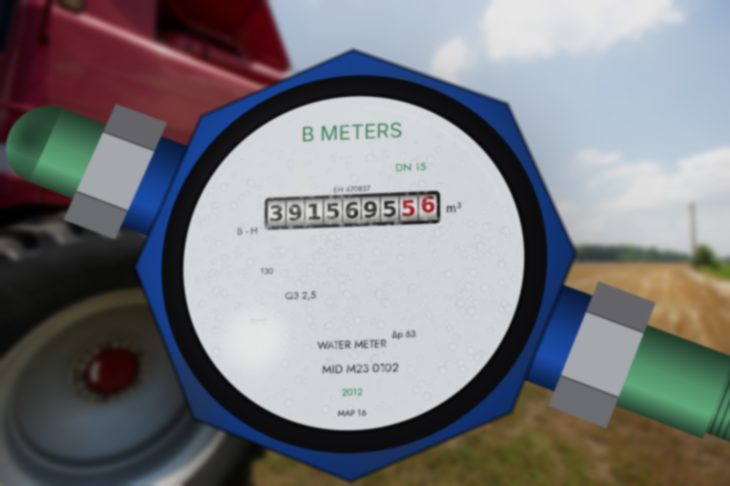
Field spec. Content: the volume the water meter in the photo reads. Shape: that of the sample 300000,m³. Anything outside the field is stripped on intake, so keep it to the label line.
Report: 3915695.56,m³
